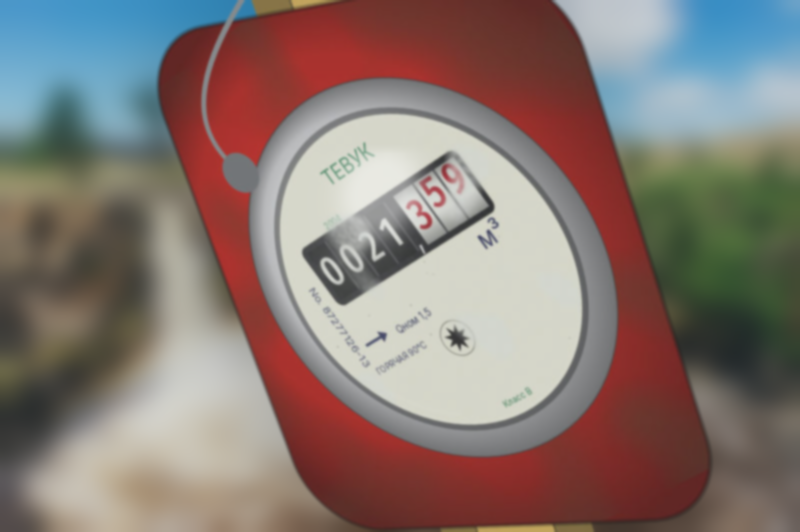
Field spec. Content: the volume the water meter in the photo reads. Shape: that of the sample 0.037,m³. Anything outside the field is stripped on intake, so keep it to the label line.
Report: 21.359,m³
